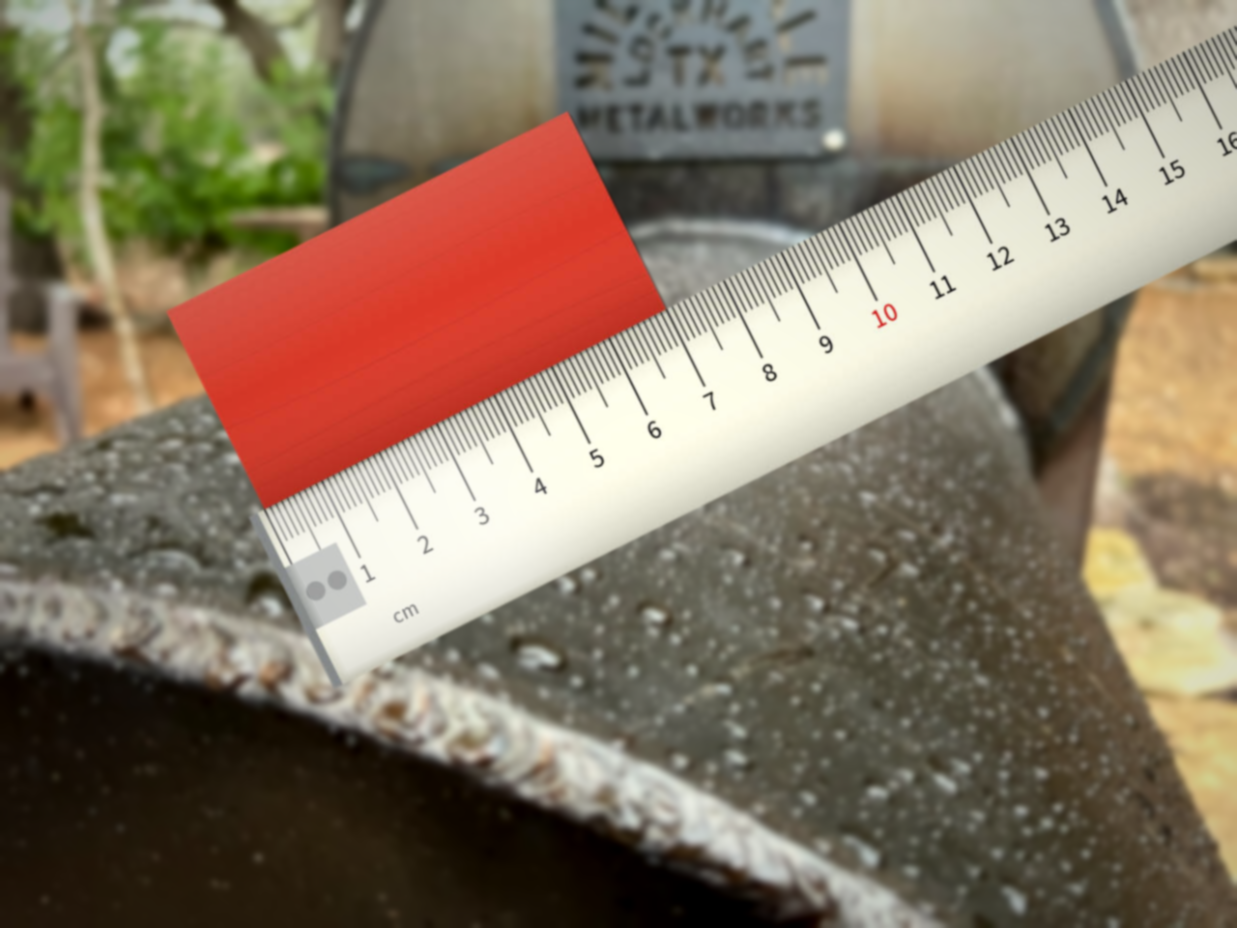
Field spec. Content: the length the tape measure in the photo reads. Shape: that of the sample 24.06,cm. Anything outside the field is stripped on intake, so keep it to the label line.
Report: 7,cm
